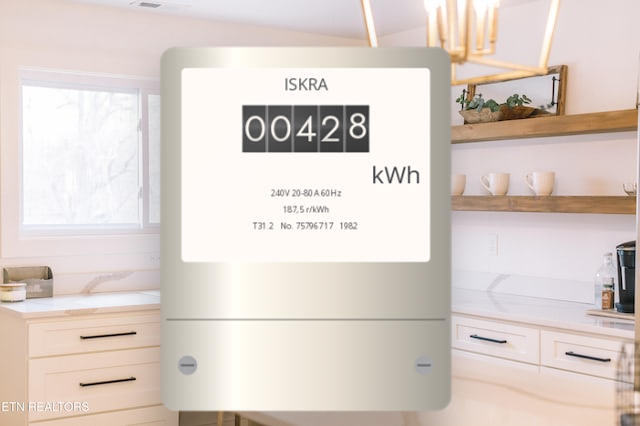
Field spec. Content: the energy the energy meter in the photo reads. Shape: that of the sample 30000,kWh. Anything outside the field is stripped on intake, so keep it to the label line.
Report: 428,kWh
